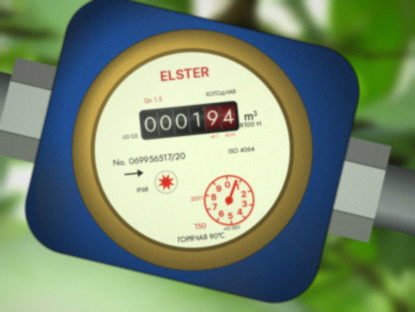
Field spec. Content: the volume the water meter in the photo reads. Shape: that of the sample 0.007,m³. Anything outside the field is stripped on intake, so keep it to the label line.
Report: 1.940,m³
